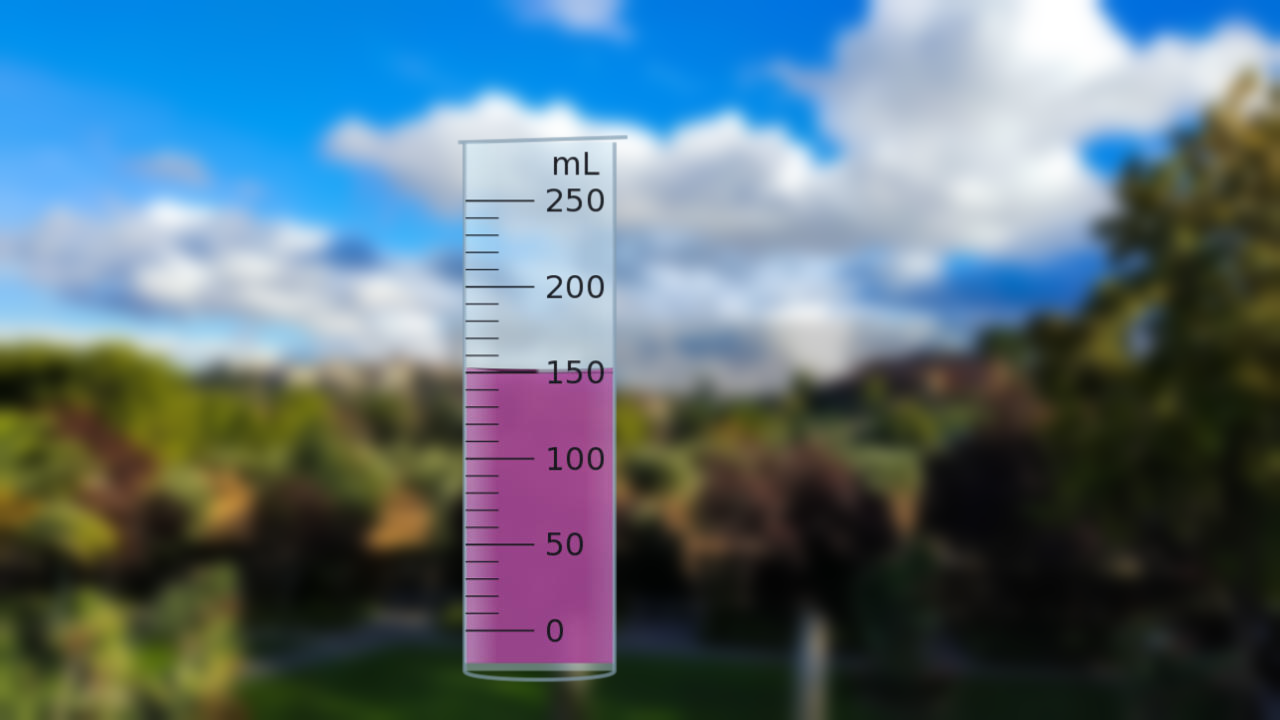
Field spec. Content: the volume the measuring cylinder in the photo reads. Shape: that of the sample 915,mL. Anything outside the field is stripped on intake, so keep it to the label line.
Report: 150,mL
